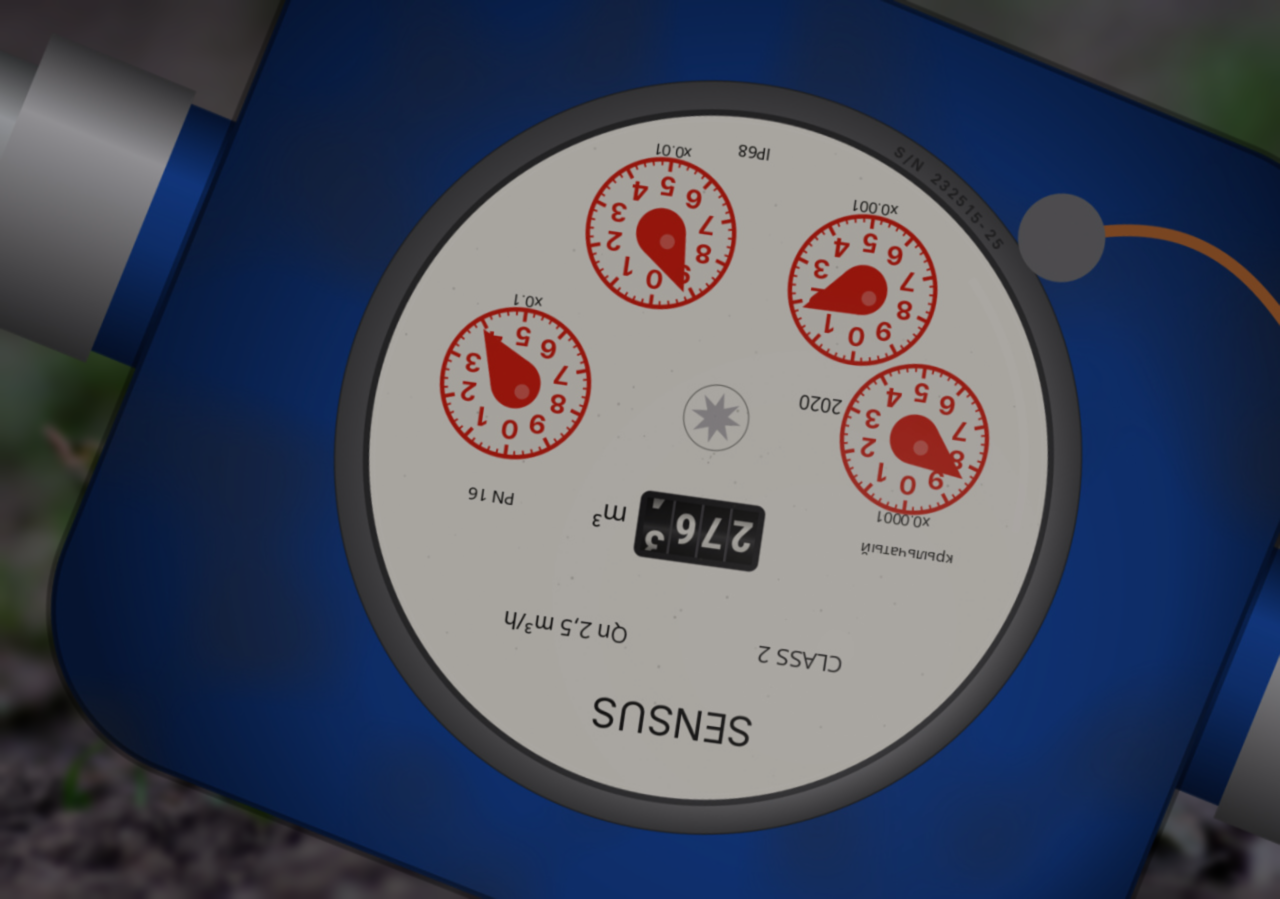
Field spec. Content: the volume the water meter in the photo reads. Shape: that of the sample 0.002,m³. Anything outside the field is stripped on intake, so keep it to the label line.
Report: 2763.3918,m³
